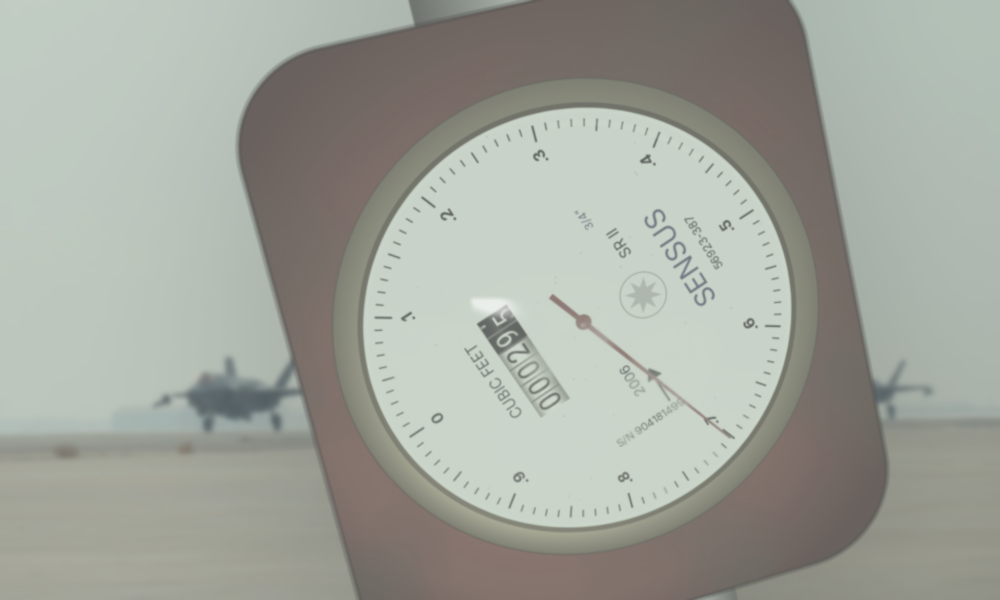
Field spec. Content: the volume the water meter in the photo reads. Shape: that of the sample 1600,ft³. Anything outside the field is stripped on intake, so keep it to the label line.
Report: 294.70,ft³
